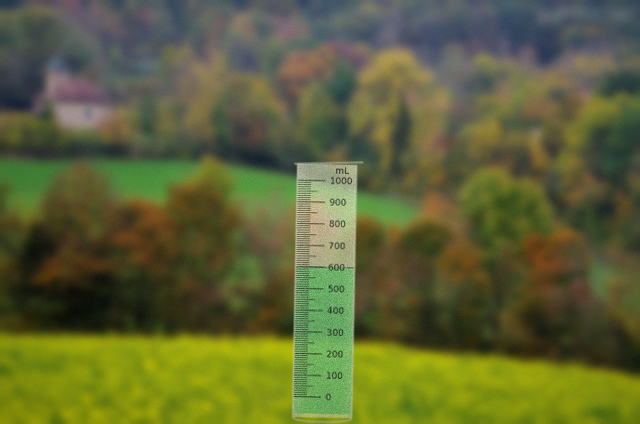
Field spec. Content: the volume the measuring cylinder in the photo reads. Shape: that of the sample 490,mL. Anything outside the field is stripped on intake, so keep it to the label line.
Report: 600,mL
